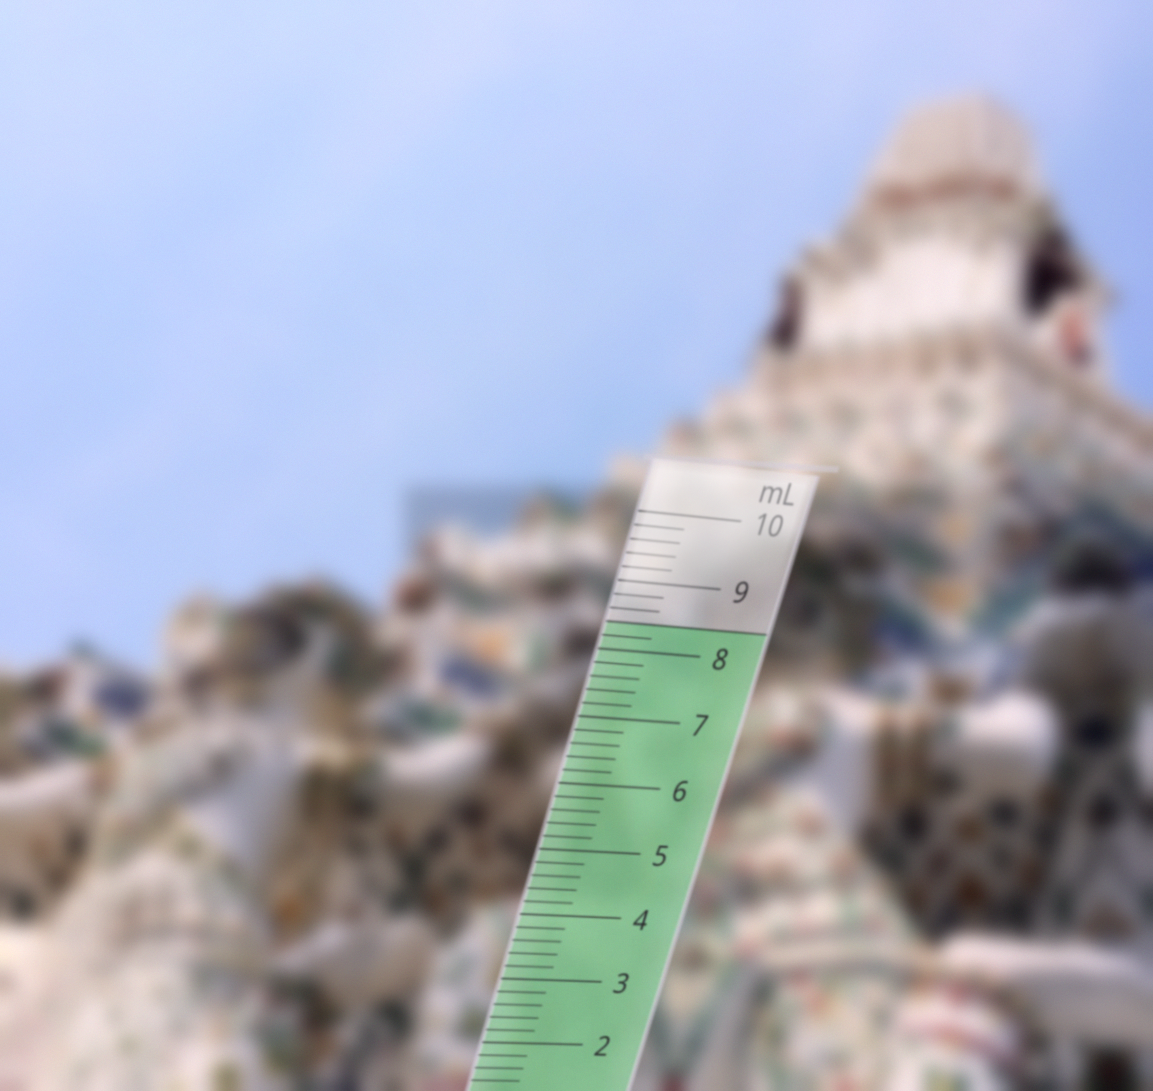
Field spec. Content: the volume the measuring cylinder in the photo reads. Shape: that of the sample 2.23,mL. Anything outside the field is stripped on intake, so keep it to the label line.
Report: 8.4,mL
